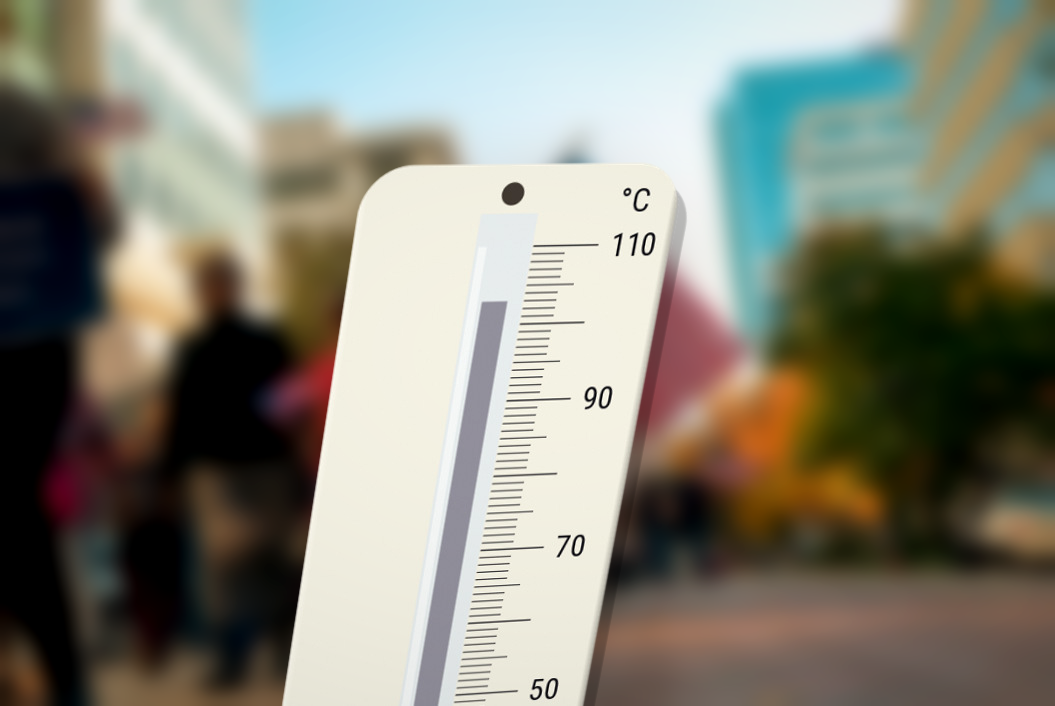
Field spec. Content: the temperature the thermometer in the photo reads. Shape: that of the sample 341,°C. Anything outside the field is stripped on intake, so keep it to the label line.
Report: 103,°C
